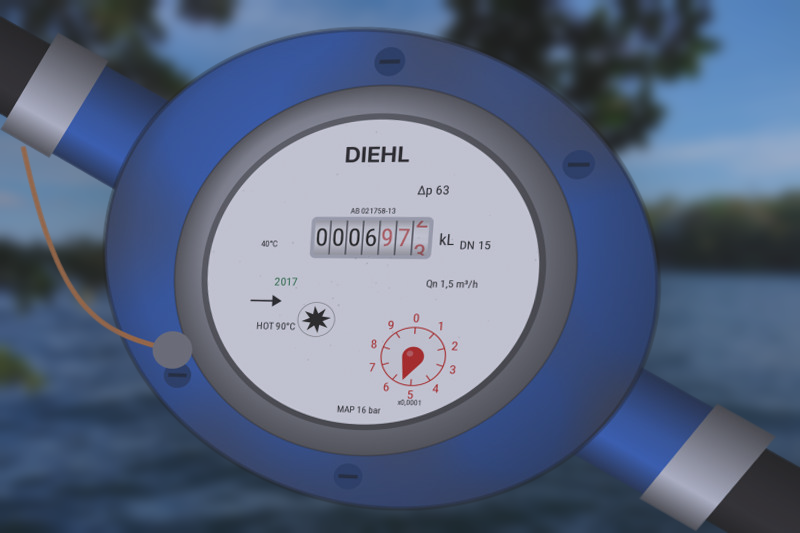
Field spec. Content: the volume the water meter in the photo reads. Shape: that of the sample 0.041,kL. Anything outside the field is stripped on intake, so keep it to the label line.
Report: 6.9725,kL
